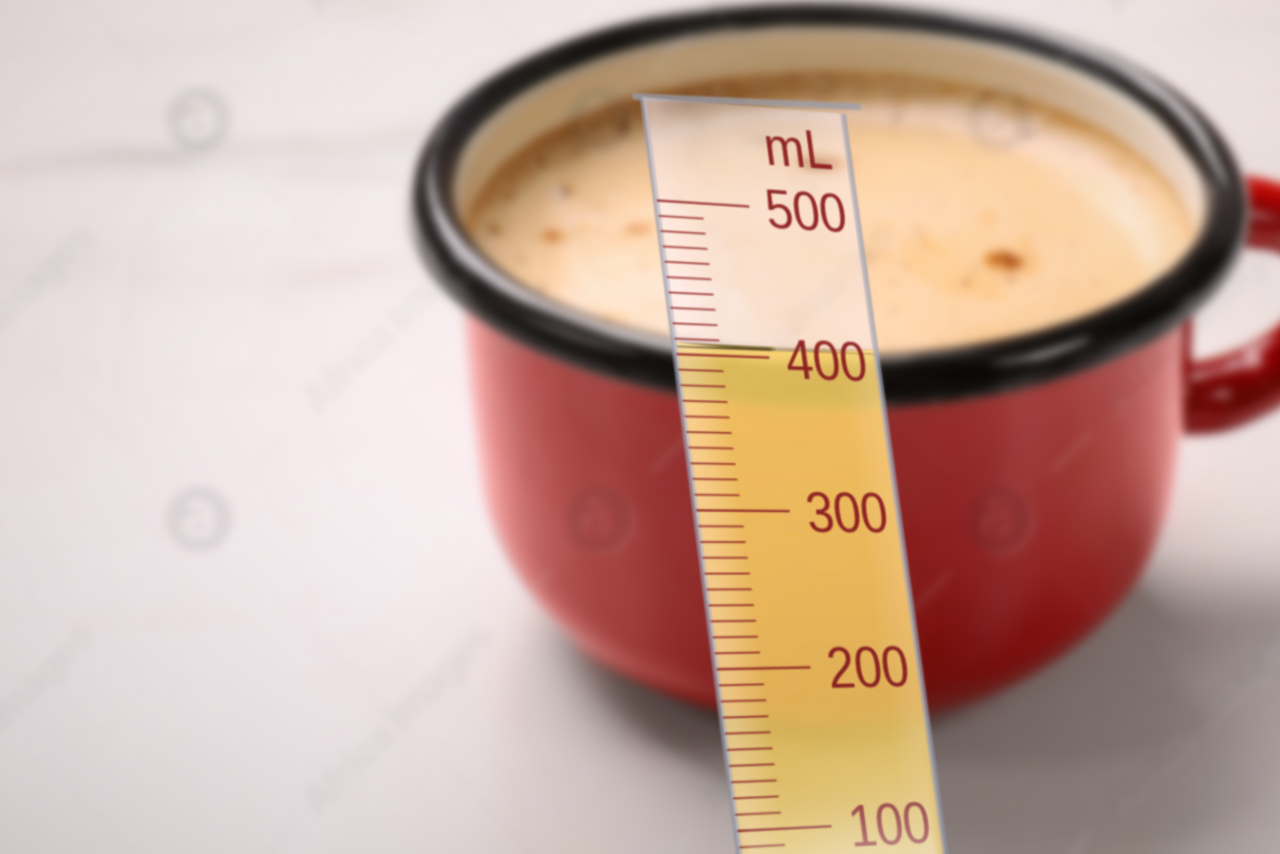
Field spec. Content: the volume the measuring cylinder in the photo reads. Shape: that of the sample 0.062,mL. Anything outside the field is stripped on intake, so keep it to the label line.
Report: 405,mL
